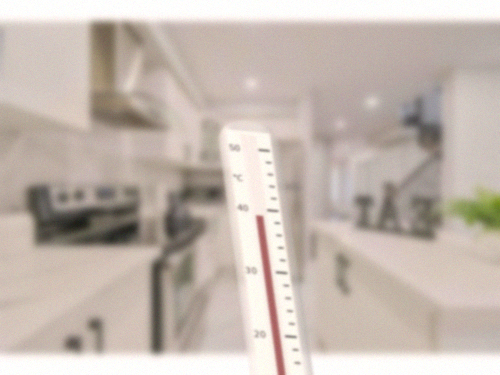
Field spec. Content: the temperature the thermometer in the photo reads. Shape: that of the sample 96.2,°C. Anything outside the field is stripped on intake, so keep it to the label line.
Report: 39,°C
